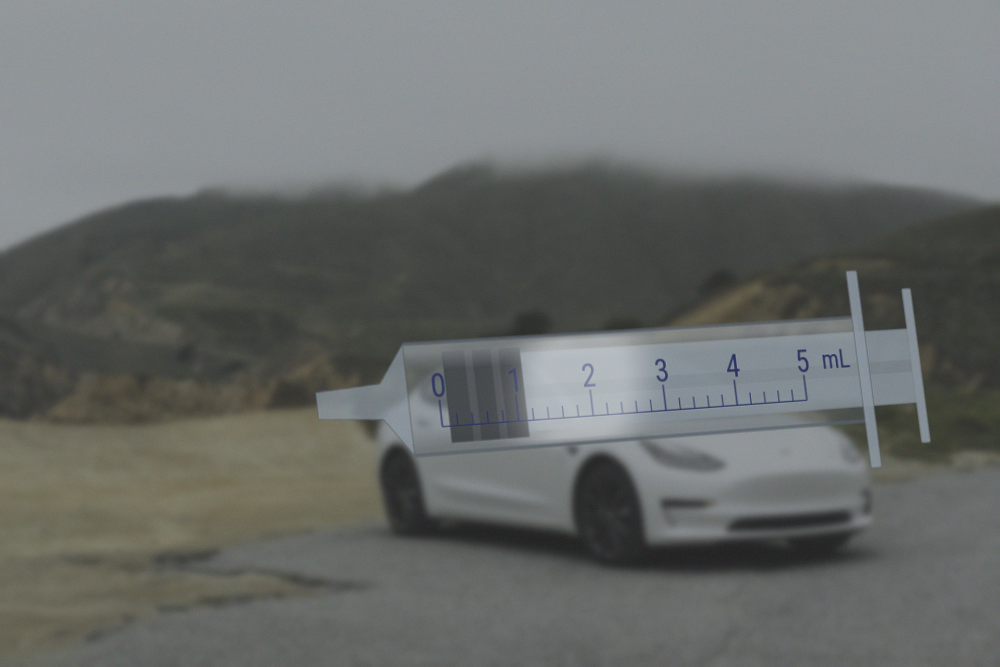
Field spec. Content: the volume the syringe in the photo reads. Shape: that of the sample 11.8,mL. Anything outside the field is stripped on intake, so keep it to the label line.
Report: 0.1,mL
